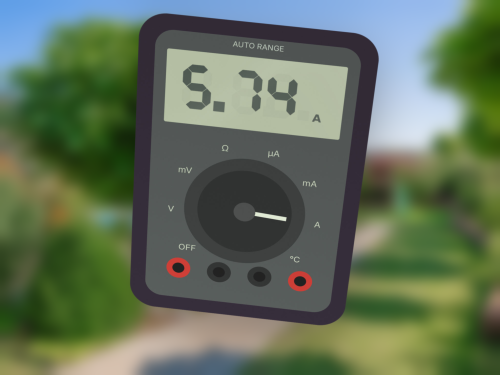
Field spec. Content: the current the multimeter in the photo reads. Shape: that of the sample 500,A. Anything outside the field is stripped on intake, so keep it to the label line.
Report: 5.74,A
